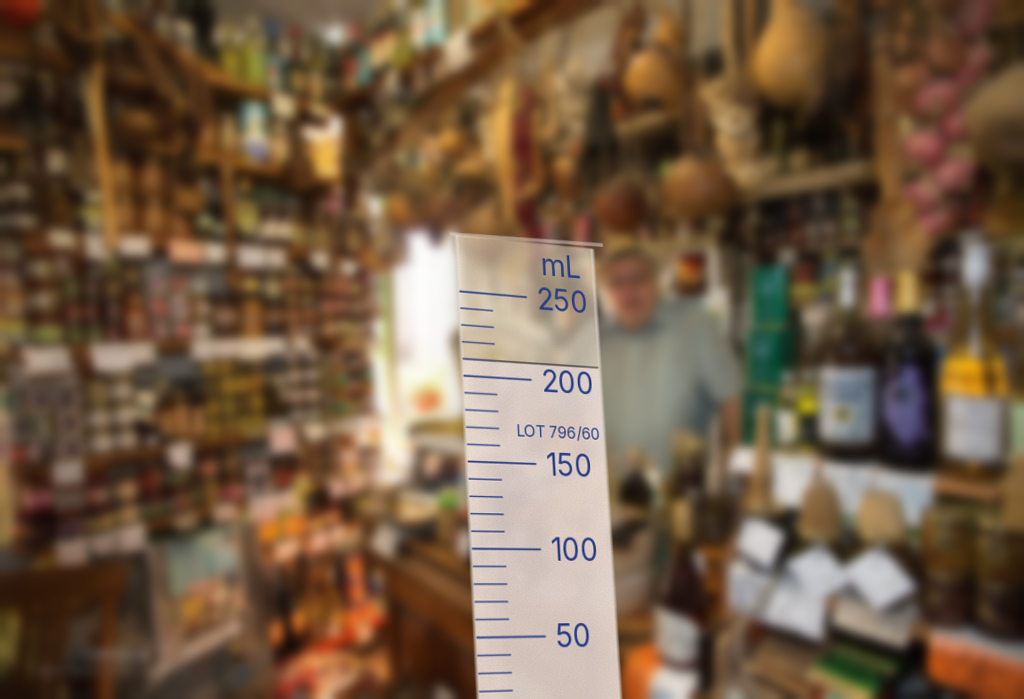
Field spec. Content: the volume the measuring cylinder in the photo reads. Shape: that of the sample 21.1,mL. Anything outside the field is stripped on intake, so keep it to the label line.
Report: 210,mL
